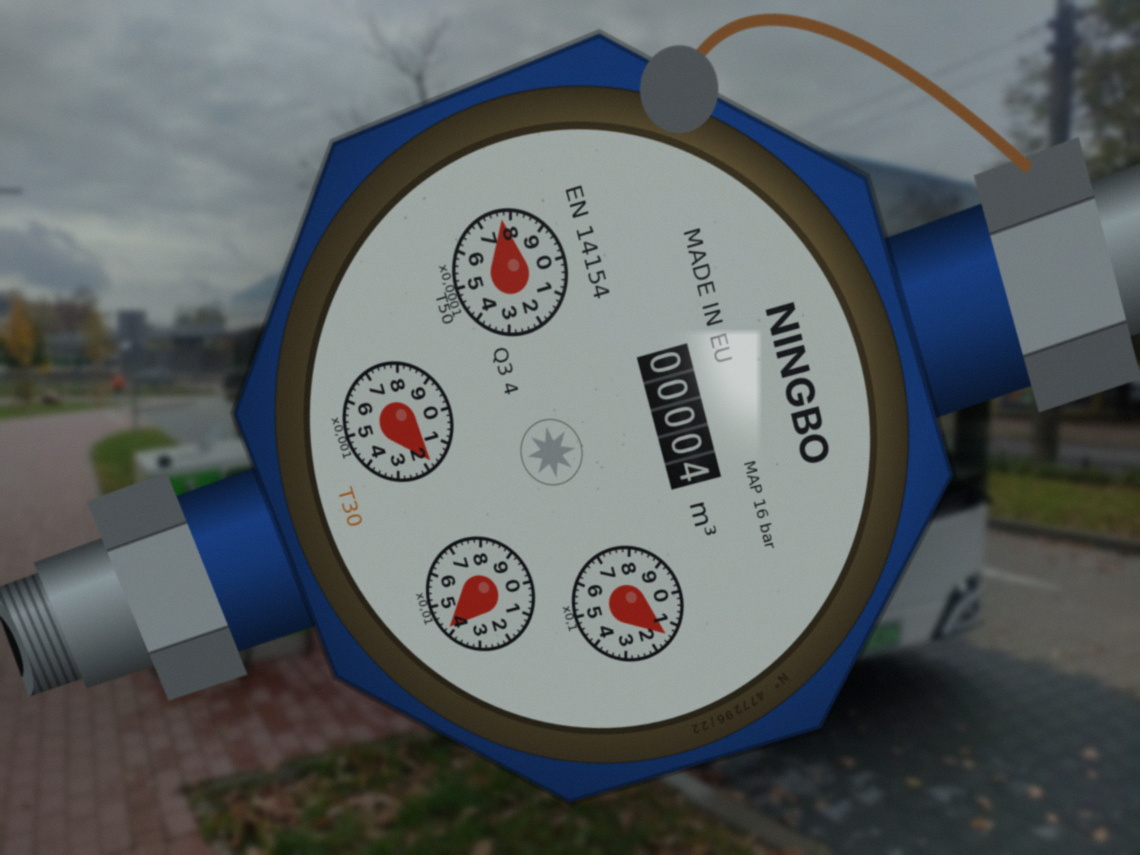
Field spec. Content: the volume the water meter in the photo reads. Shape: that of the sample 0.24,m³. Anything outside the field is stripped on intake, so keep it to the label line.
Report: 4.1417,m³
